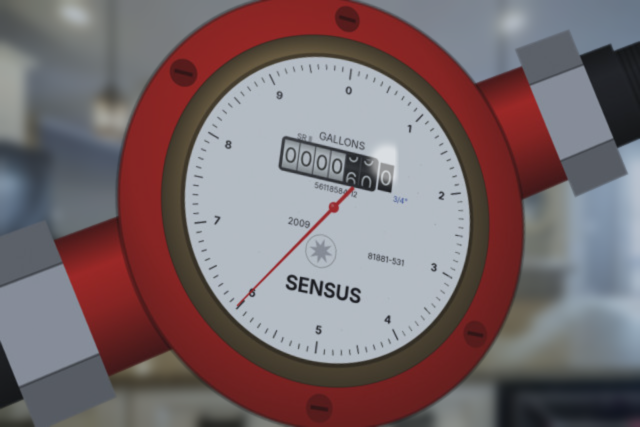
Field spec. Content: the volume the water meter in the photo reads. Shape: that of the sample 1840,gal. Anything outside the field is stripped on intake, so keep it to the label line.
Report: 596.0,gal
